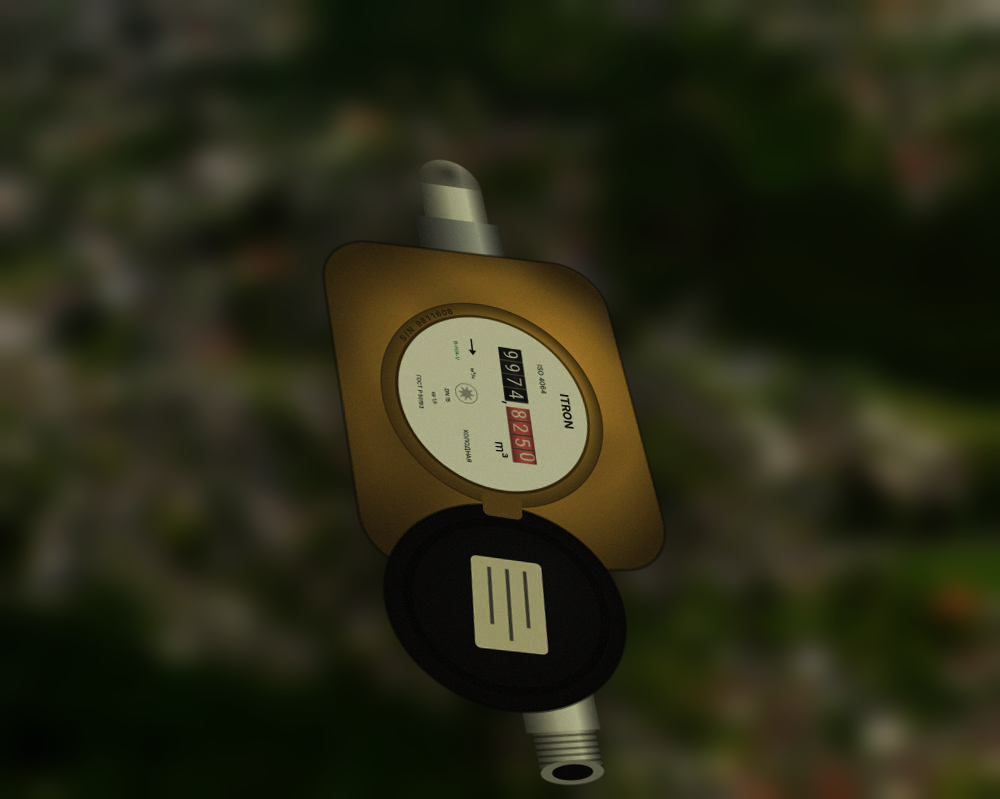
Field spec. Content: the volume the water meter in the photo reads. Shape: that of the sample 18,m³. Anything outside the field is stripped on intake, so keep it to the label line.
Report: 9974.8250,m³
